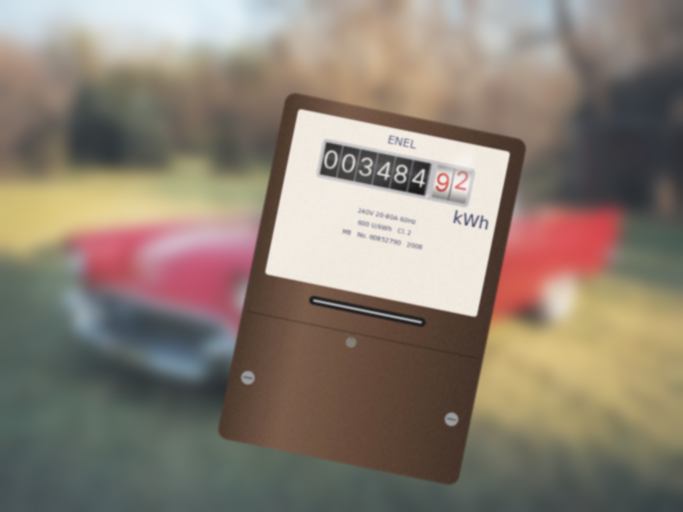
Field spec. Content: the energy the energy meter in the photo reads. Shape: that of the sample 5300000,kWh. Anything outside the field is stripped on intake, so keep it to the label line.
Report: 3484.92,kWh
